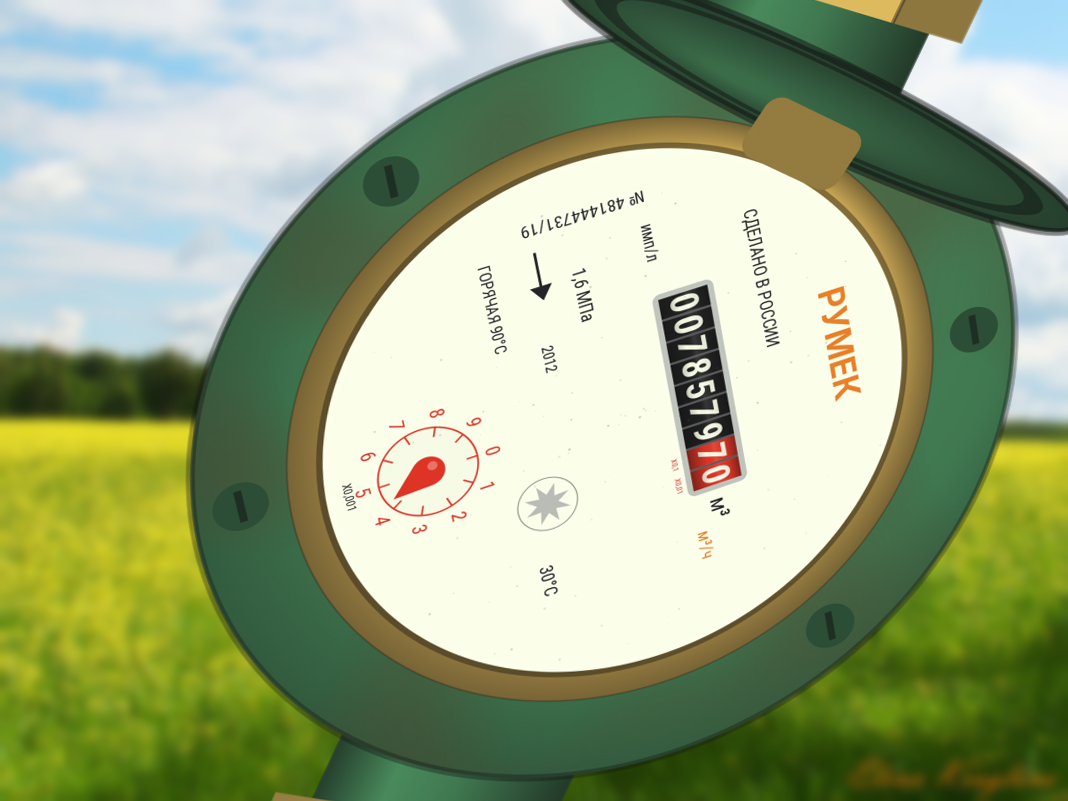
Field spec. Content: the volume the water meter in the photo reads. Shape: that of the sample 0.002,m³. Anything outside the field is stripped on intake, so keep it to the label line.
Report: 78579.704,m³
